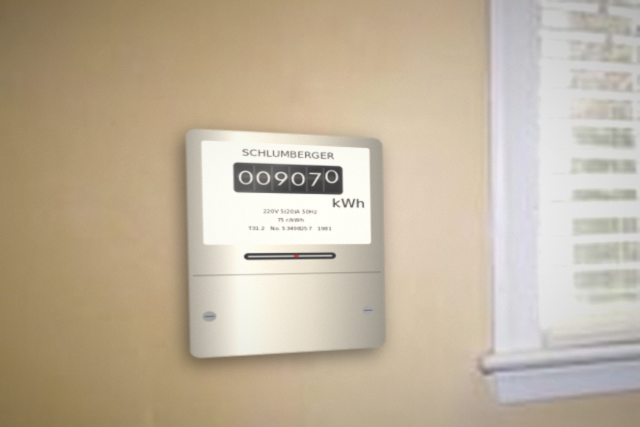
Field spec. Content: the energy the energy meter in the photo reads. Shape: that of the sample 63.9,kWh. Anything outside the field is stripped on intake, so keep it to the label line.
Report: 9070,kWh
